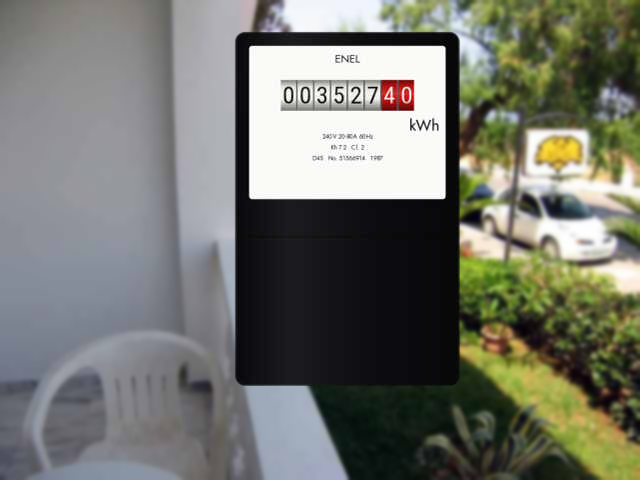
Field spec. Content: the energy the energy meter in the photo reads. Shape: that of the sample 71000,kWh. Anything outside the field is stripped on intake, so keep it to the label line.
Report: 3527.40,kWh
